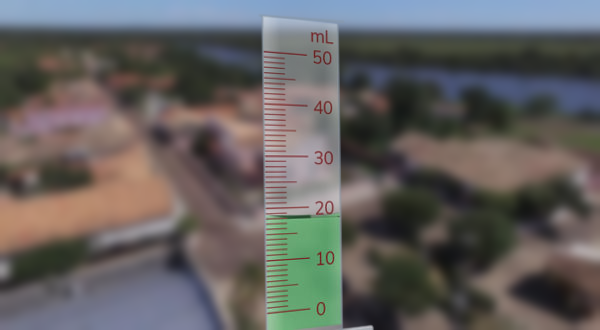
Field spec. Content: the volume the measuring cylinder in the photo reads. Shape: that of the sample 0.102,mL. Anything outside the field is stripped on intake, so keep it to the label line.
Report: 18,mL
